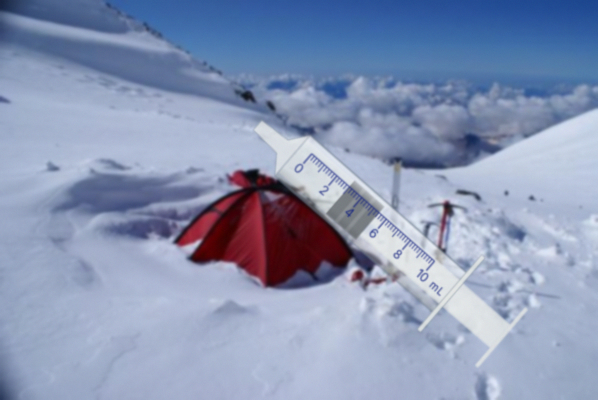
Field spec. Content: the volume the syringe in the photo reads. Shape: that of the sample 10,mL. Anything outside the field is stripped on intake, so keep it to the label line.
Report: 3,mL
